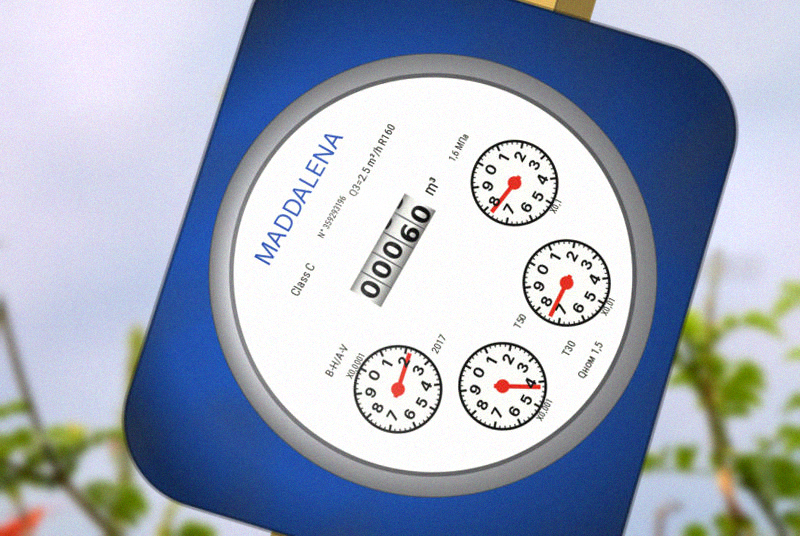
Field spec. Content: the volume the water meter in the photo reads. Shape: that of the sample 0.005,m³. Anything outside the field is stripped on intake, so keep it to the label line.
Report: 59.7742,m³
